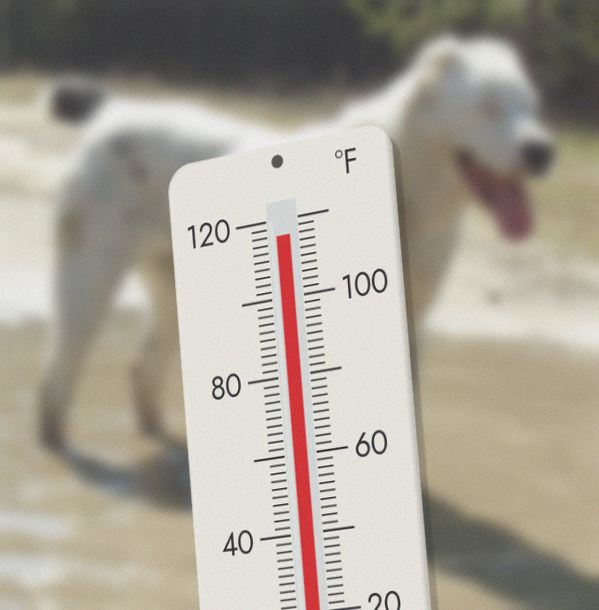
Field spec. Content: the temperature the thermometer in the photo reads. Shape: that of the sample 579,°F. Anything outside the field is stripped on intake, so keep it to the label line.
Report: 116,°F
